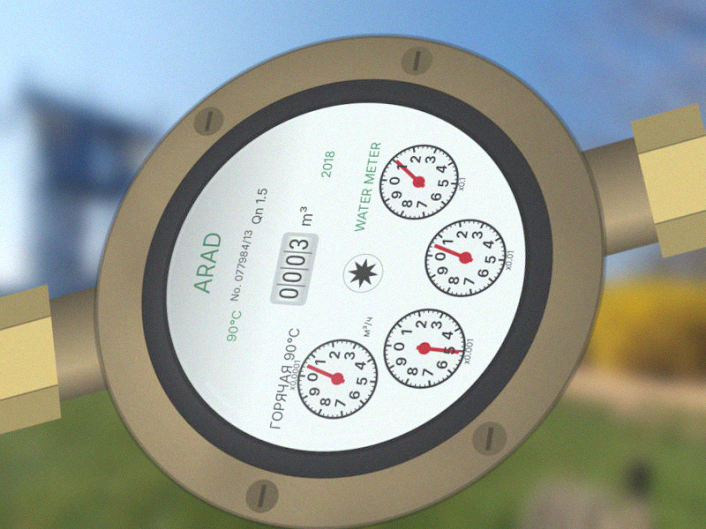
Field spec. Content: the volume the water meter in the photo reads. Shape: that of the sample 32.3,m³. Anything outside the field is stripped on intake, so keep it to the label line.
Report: 3.1050,m³
